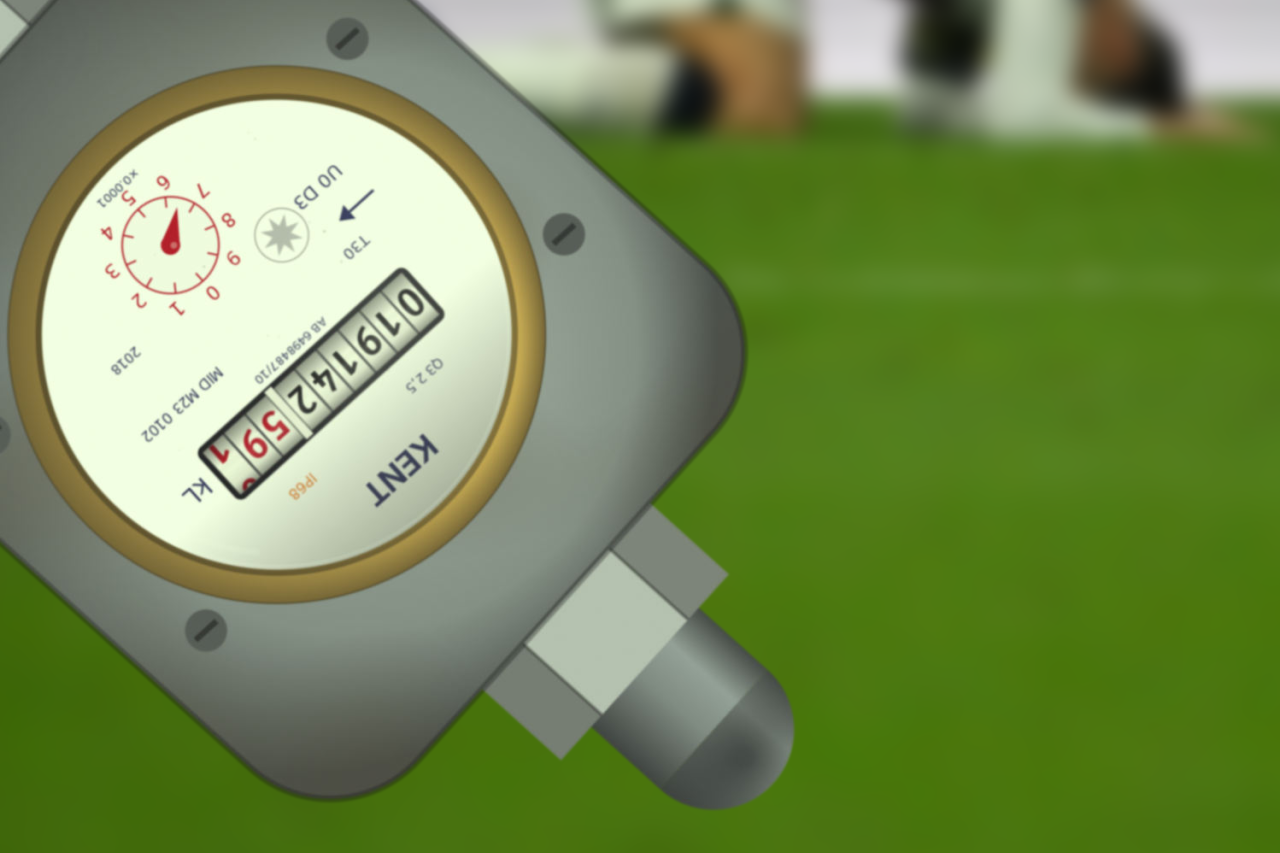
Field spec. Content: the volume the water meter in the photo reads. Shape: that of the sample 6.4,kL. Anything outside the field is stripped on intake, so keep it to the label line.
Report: 19142.5906,kL
